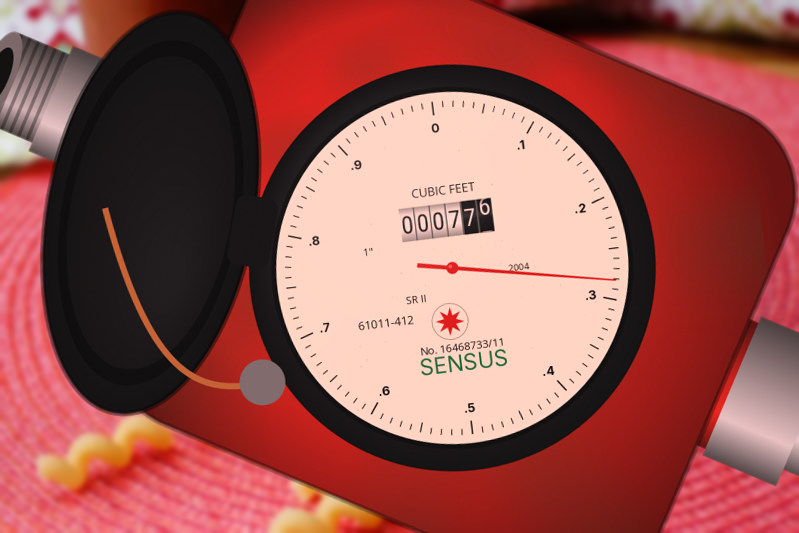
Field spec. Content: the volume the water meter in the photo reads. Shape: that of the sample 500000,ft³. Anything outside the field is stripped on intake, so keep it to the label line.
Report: 776.28,ft³
